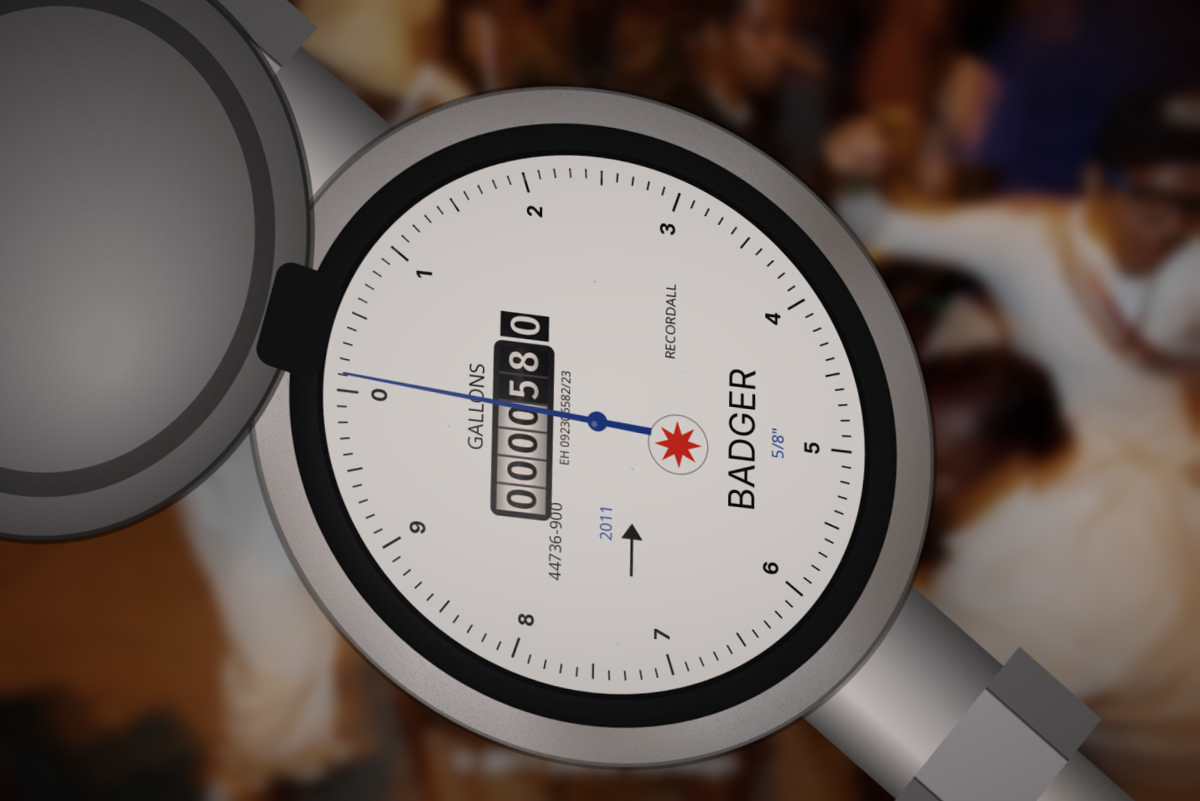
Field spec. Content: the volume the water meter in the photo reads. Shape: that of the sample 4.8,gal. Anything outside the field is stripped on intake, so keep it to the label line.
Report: 580.1,gal
